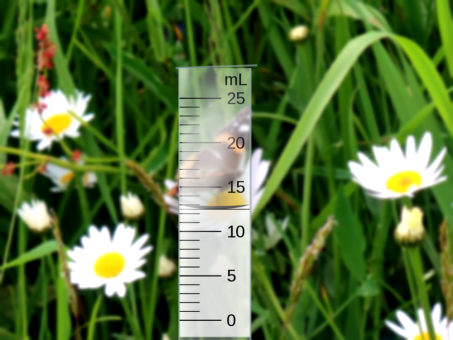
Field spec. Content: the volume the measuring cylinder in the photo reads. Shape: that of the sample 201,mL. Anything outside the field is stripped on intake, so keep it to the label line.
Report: 12.5,mL
